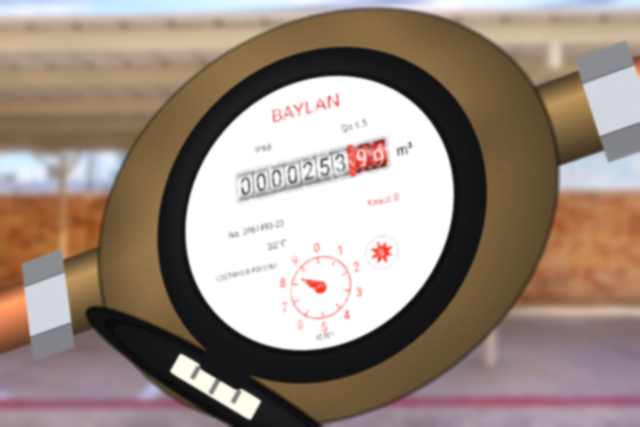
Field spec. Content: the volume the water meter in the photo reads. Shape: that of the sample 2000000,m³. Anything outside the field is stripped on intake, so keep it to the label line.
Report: 253.988,m³
